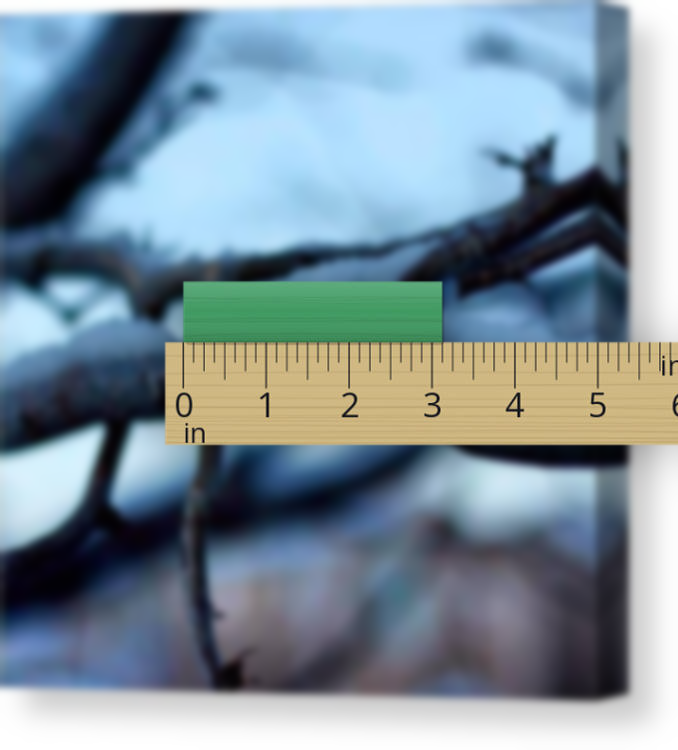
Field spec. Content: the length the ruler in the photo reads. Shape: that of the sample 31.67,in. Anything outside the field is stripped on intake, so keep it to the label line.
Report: 3.125,in
